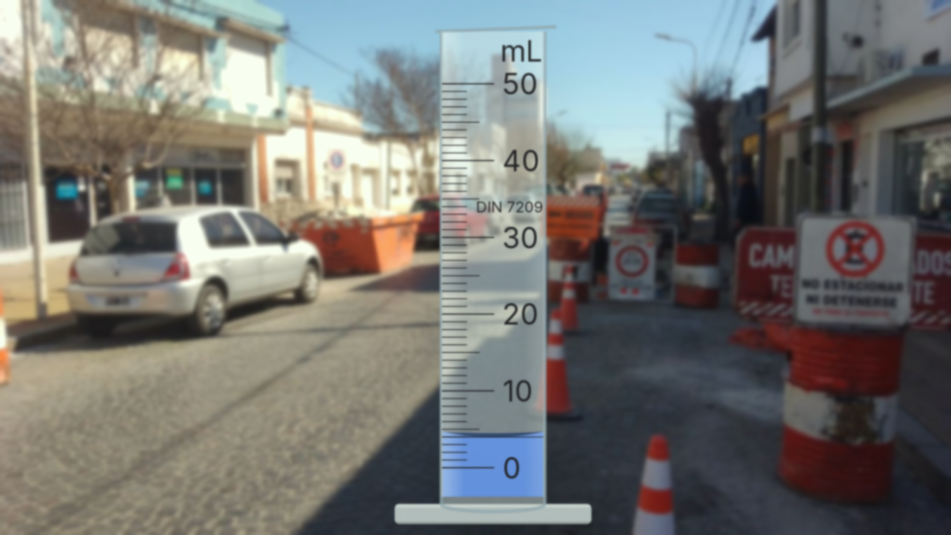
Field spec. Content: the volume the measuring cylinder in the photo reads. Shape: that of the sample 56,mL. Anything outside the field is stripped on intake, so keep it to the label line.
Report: 4,mL
